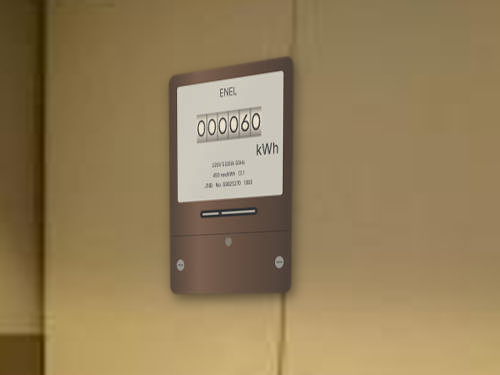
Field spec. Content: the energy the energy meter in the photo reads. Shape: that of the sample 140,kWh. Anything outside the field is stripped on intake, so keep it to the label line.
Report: 60,kWh
